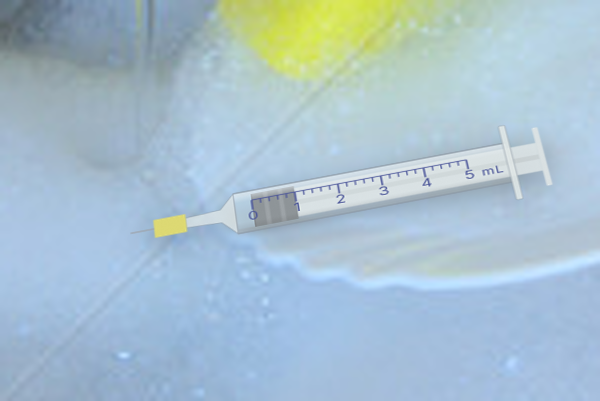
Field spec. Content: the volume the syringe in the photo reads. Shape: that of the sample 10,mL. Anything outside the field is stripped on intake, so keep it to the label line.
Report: 0,mL
